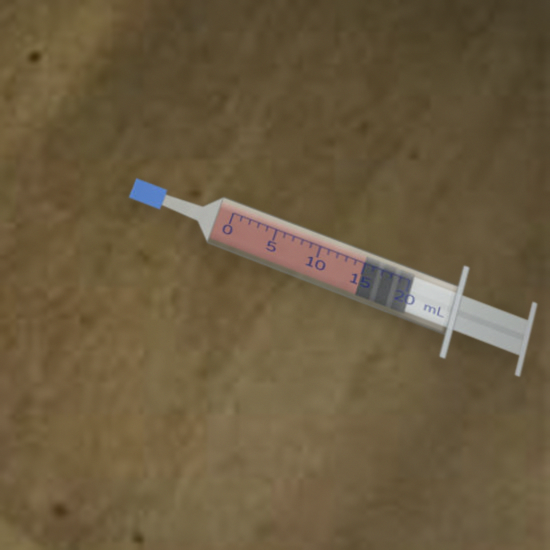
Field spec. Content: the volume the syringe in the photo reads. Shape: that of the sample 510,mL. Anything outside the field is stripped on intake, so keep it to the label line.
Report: 15,mL
